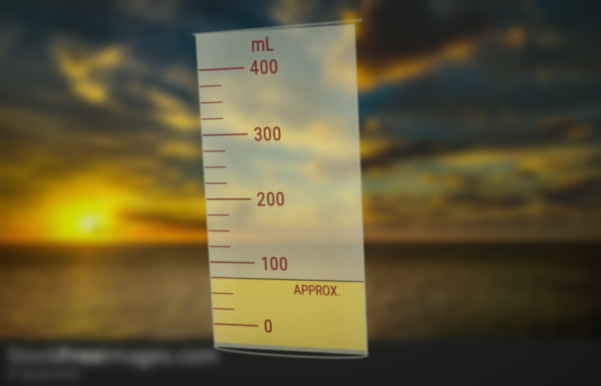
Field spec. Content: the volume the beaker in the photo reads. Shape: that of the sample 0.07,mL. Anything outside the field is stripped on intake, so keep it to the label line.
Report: 75,mL
